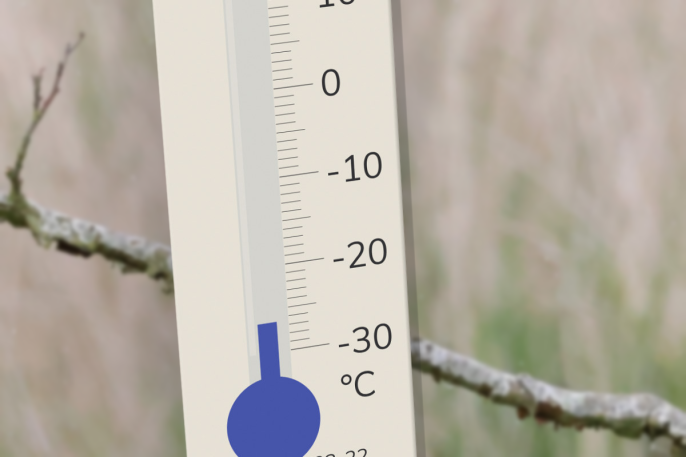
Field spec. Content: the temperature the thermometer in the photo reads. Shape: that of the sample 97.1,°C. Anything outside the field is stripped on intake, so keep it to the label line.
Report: -26.5,°C
